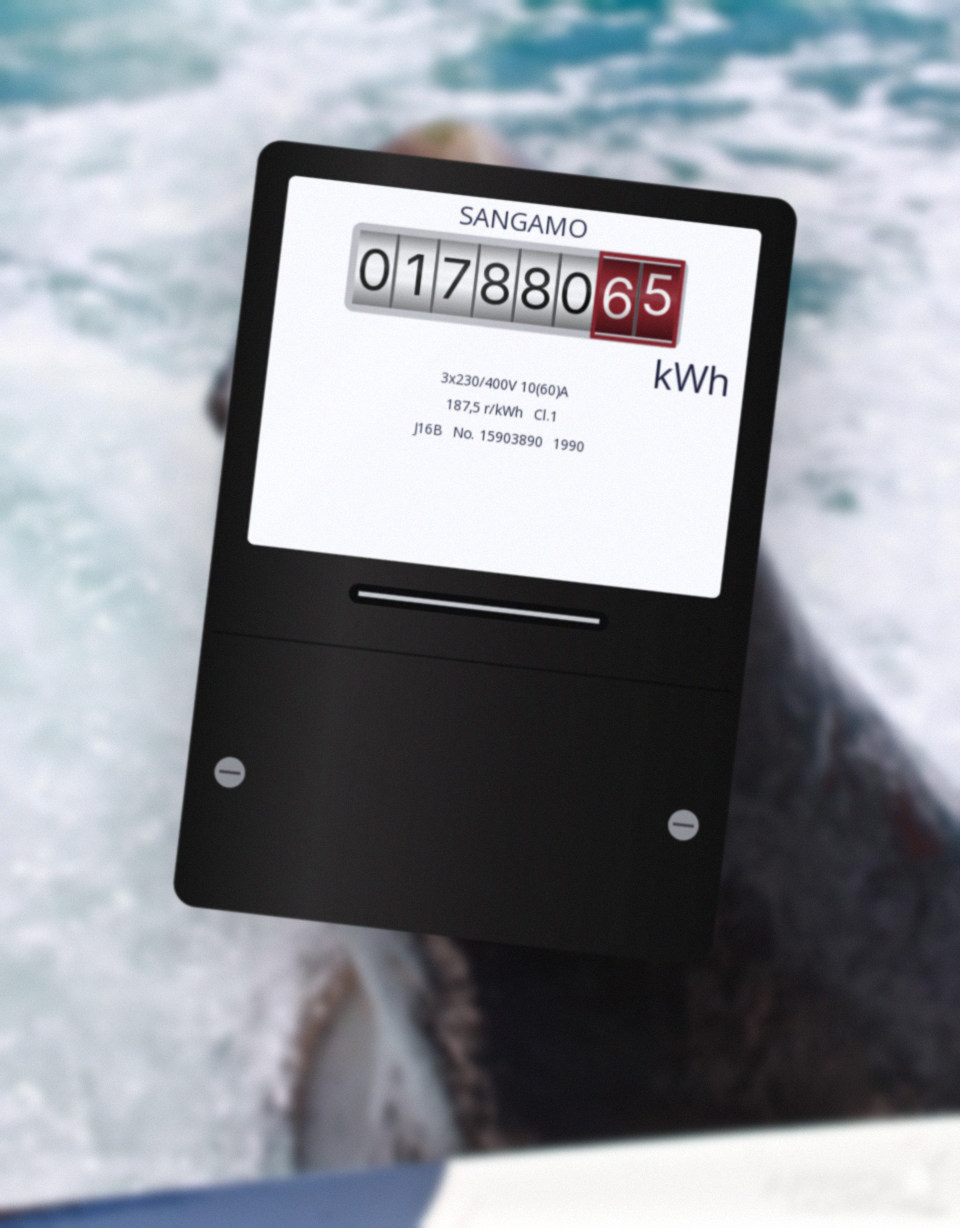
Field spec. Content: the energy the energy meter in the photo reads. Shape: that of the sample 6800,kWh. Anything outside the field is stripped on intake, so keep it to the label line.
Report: 17880.65,kWh
